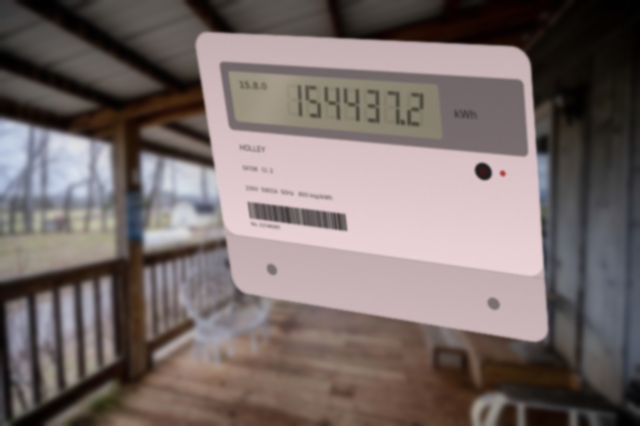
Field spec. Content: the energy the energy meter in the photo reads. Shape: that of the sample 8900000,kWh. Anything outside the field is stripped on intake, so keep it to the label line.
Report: 154437.2,kWh
